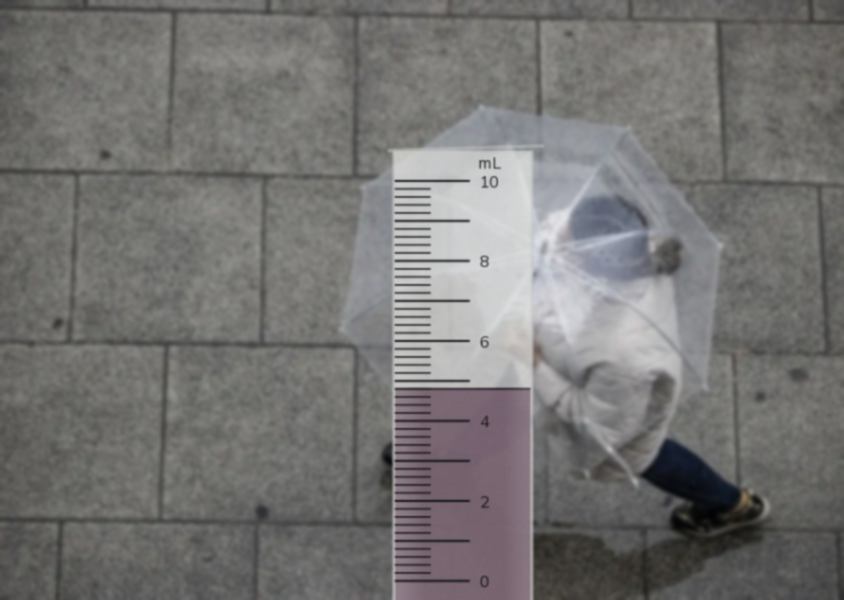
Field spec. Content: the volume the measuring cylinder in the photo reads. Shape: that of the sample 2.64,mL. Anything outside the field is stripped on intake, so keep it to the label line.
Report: 4.8,mL
